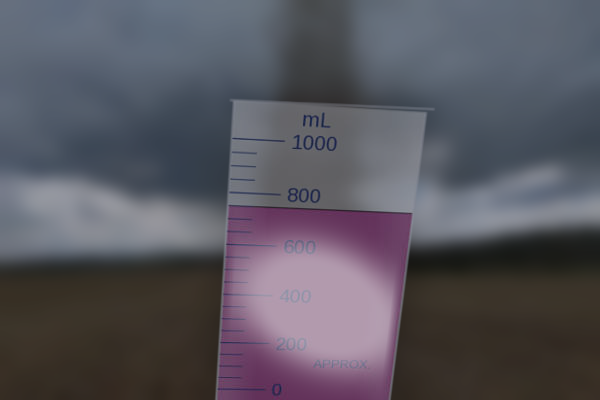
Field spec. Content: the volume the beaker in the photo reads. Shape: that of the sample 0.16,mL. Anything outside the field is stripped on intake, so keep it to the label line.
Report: 750,mL
